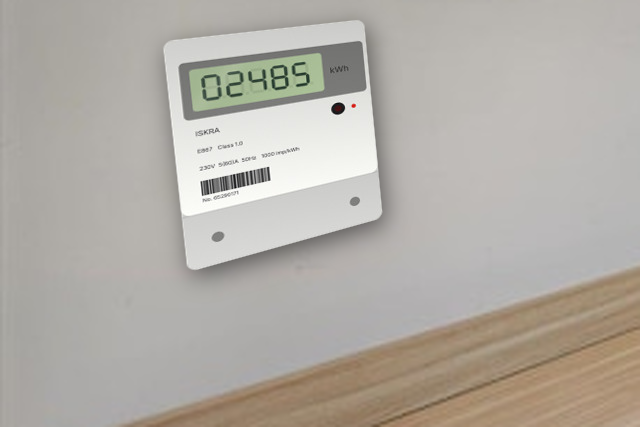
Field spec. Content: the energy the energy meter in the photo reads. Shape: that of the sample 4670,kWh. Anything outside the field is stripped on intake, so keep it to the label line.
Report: 2485,kWh
